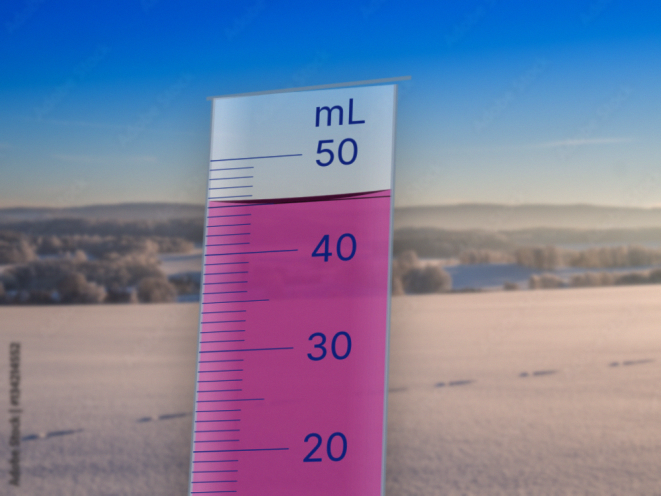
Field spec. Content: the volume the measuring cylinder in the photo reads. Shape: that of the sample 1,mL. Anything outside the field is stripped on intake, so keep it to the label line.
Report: 45,mL
